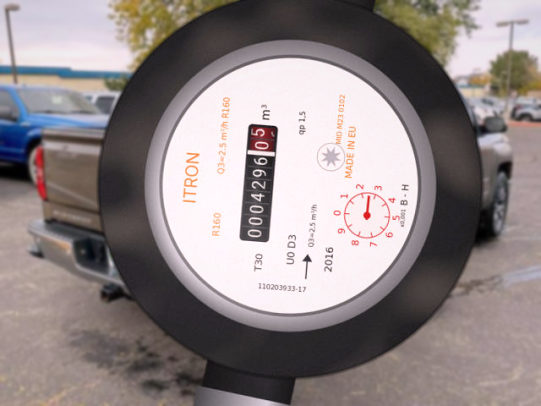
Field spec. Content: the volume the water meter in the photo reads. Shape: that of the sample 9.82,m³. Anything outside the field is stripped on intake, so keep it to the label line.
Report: 4296.052,m³
